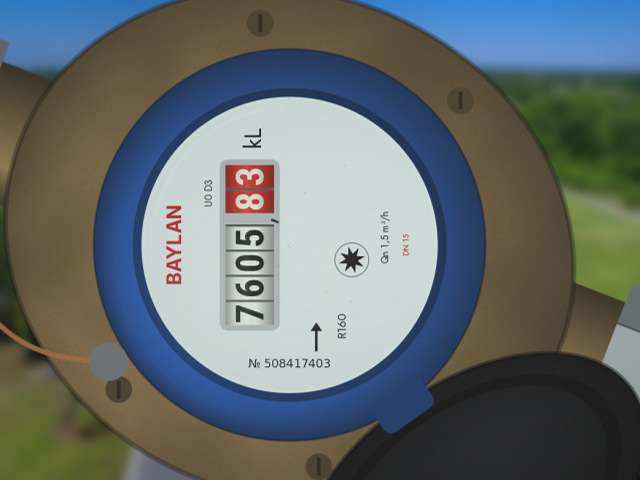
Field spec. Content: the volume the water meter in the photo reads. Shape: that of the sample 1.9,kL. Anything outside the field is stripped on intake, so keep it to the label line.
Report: 7605.83,kL
